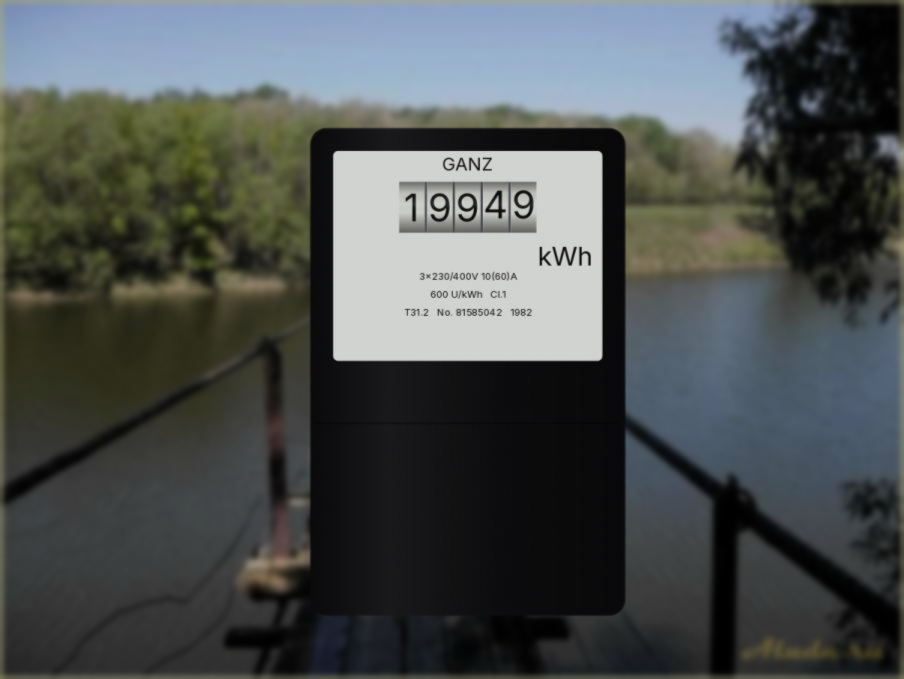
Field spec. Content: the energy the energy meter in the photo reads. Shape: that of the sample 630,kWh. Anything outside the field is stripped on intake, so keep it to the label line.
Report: 19949,kWh
